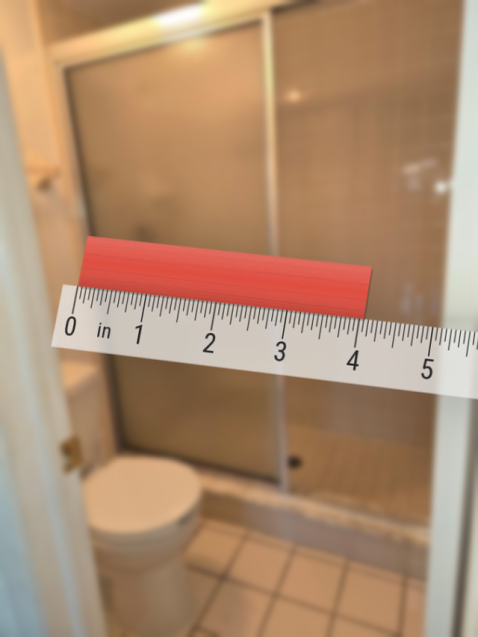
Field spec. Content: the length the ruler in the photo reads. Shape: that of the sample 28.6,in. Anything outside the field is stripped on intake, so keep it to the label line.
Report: 4.0625,in
